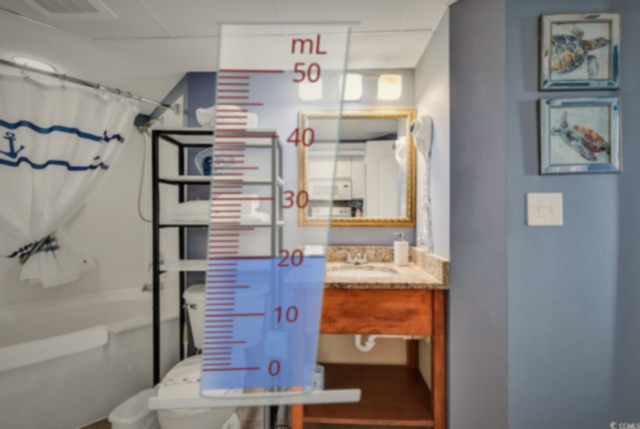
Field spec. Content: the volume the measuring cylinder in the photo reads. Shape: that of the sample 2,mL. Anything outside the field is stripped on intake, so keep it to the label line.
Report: 20,mL
